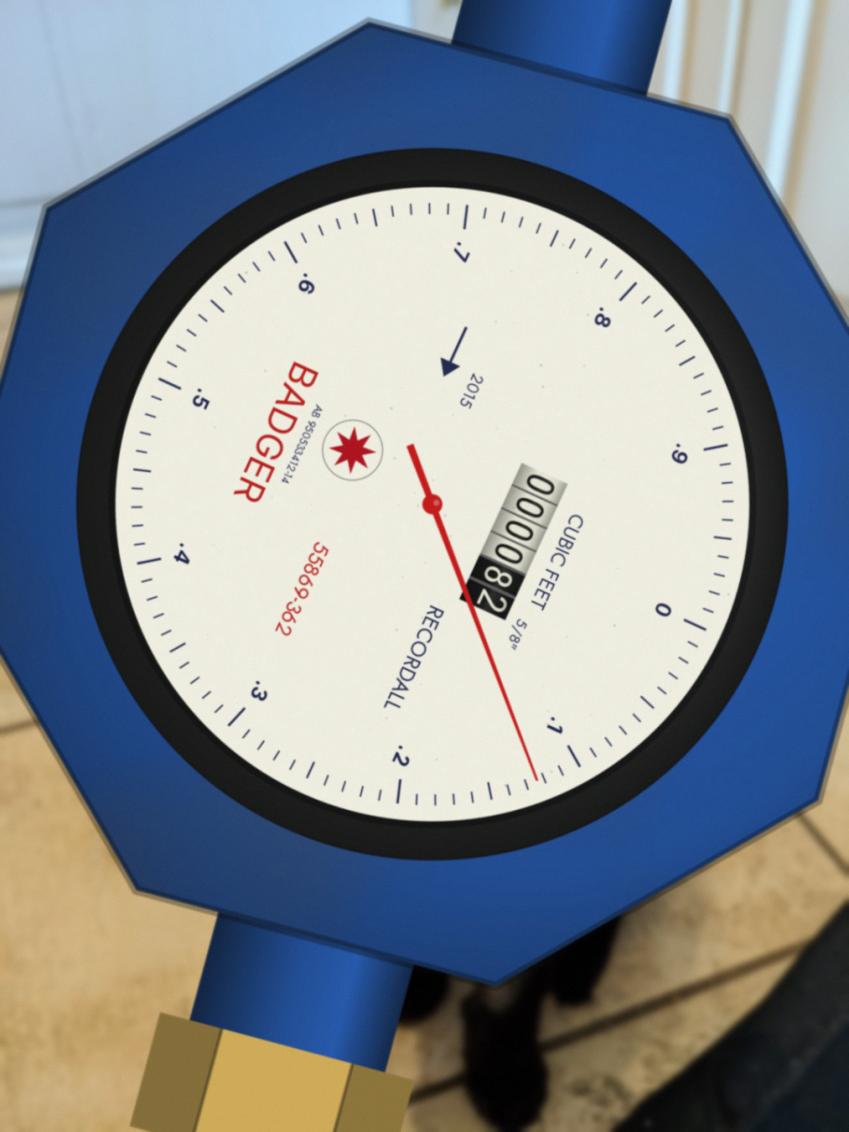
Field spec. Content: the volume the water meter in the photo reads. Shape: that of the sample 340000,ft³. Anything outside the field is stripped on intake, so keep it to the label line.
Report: 82.12,ft³
